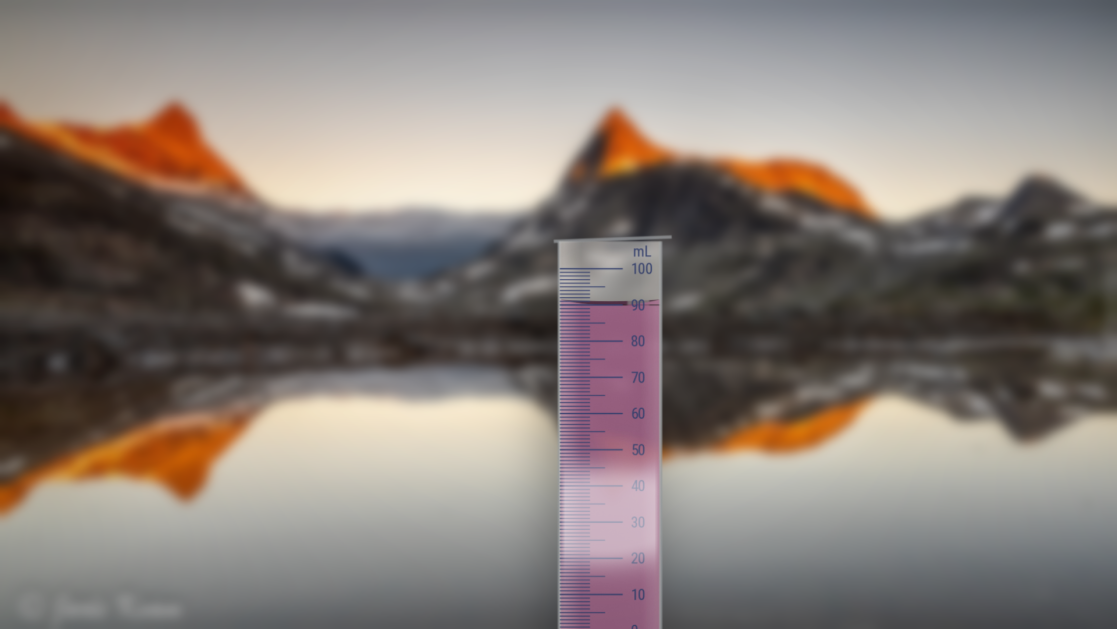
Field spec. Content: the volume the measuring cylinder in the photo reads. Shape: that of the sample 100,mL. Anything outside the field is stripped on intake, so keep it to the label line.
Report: 90,mL
